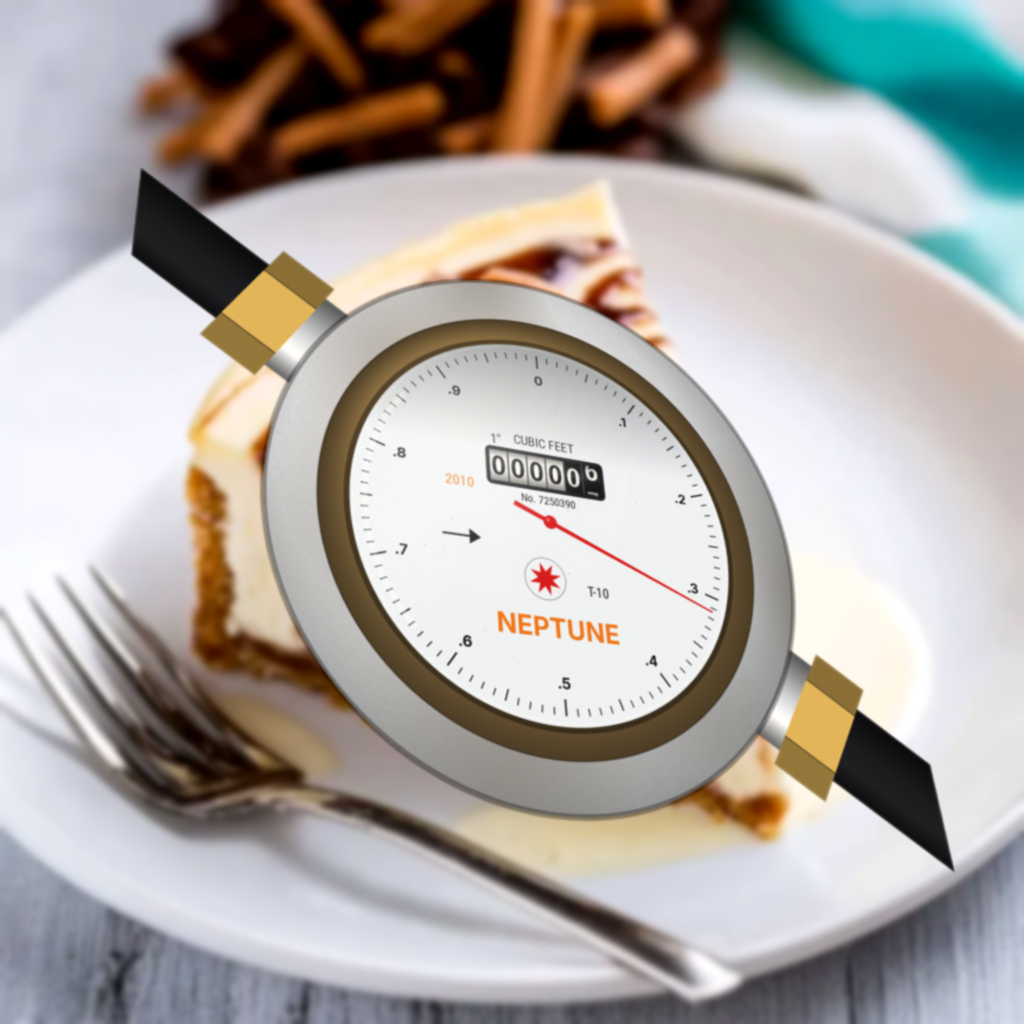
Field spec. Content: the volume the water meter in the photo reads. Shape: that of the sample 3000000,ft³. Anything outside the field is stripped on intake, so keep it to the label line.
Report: 6.31,ft³
